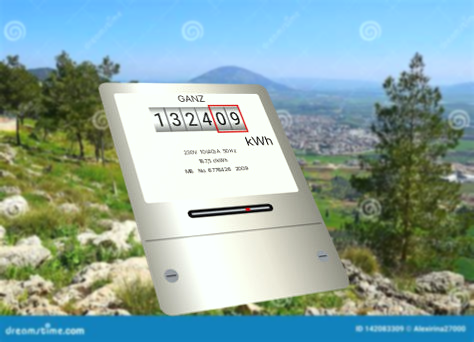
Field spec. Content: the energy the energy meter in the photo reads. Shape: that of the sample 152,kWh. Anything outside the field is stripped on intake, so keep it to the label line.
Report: 1324.09,kWh
